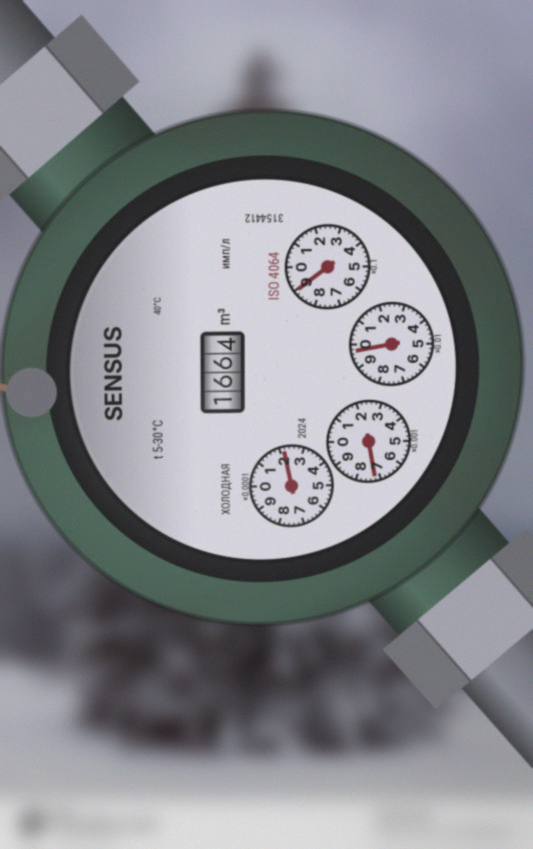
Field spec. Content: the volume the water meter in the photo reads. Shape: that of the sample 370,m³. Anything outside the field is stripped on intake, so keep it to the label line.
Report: 1663.8972,m³
